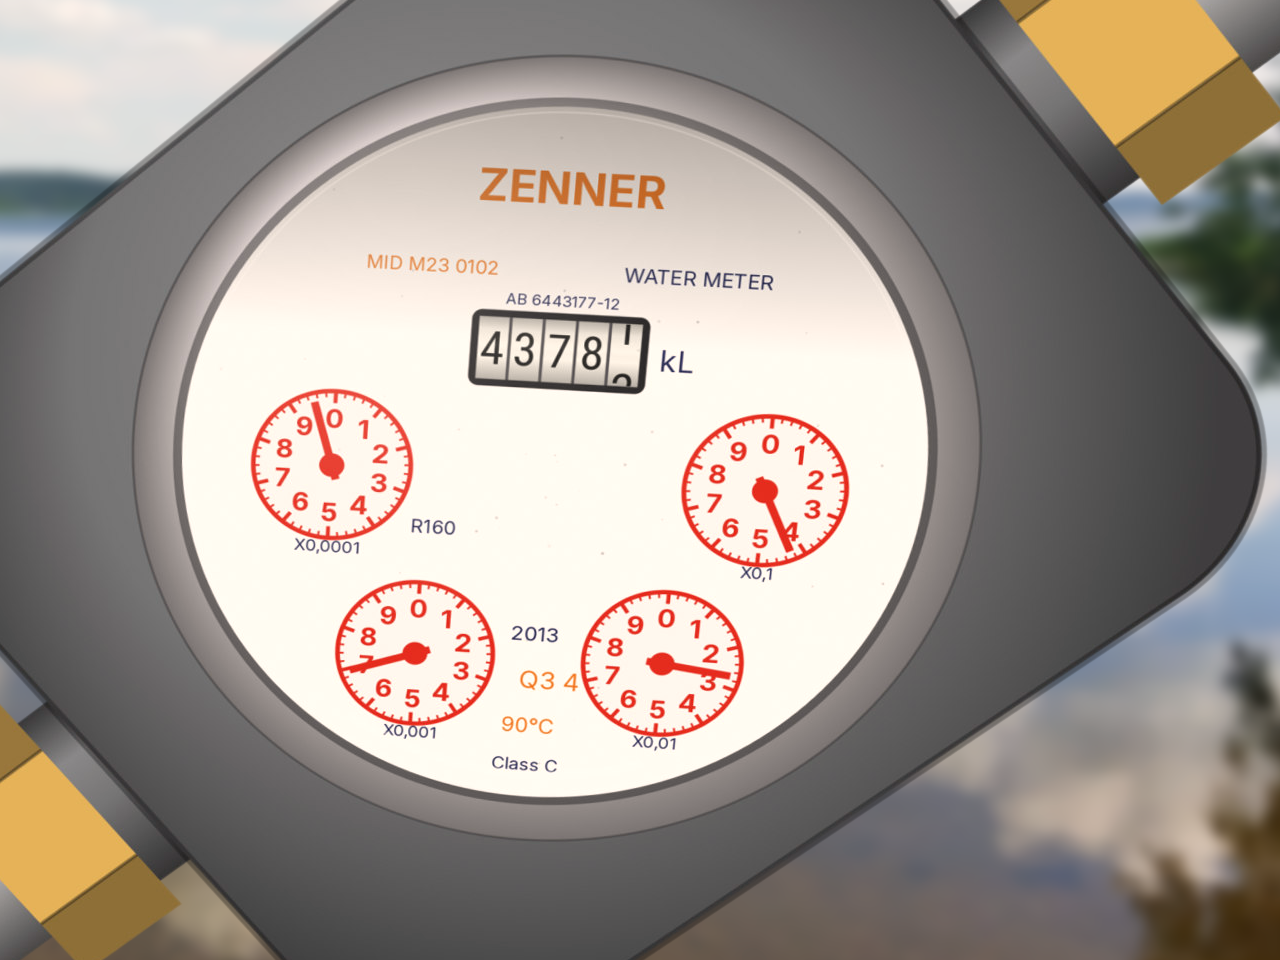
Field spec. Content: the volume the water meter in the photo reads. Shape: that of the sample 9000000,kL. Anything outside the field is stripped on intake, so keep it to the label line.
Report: 43781.4269,kL
